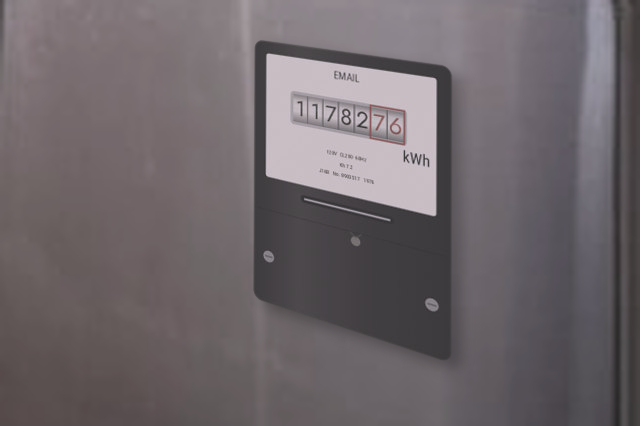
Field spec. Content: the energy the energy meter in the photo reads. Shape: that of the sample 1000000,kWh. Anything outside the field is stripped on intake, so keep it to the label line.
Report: 11782.76,kWh
